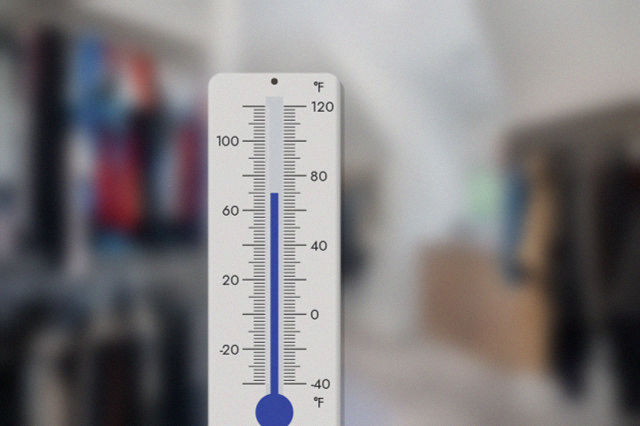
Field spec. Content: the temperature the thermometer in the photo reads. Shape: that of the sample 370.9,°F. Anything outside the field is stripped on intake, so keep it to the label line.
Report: 70,°F
